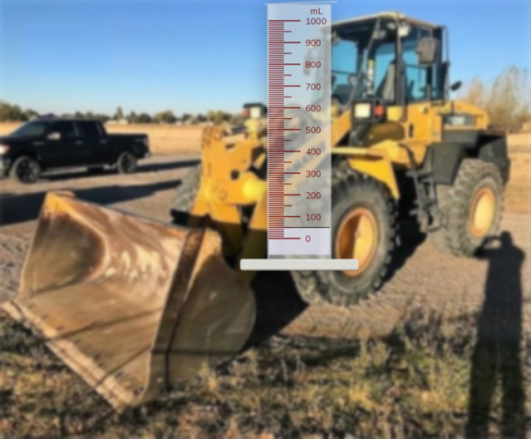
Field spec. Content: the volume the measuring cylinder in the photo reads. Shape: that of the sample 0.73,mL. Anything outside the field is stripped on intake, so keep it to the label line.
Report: 50,mL
